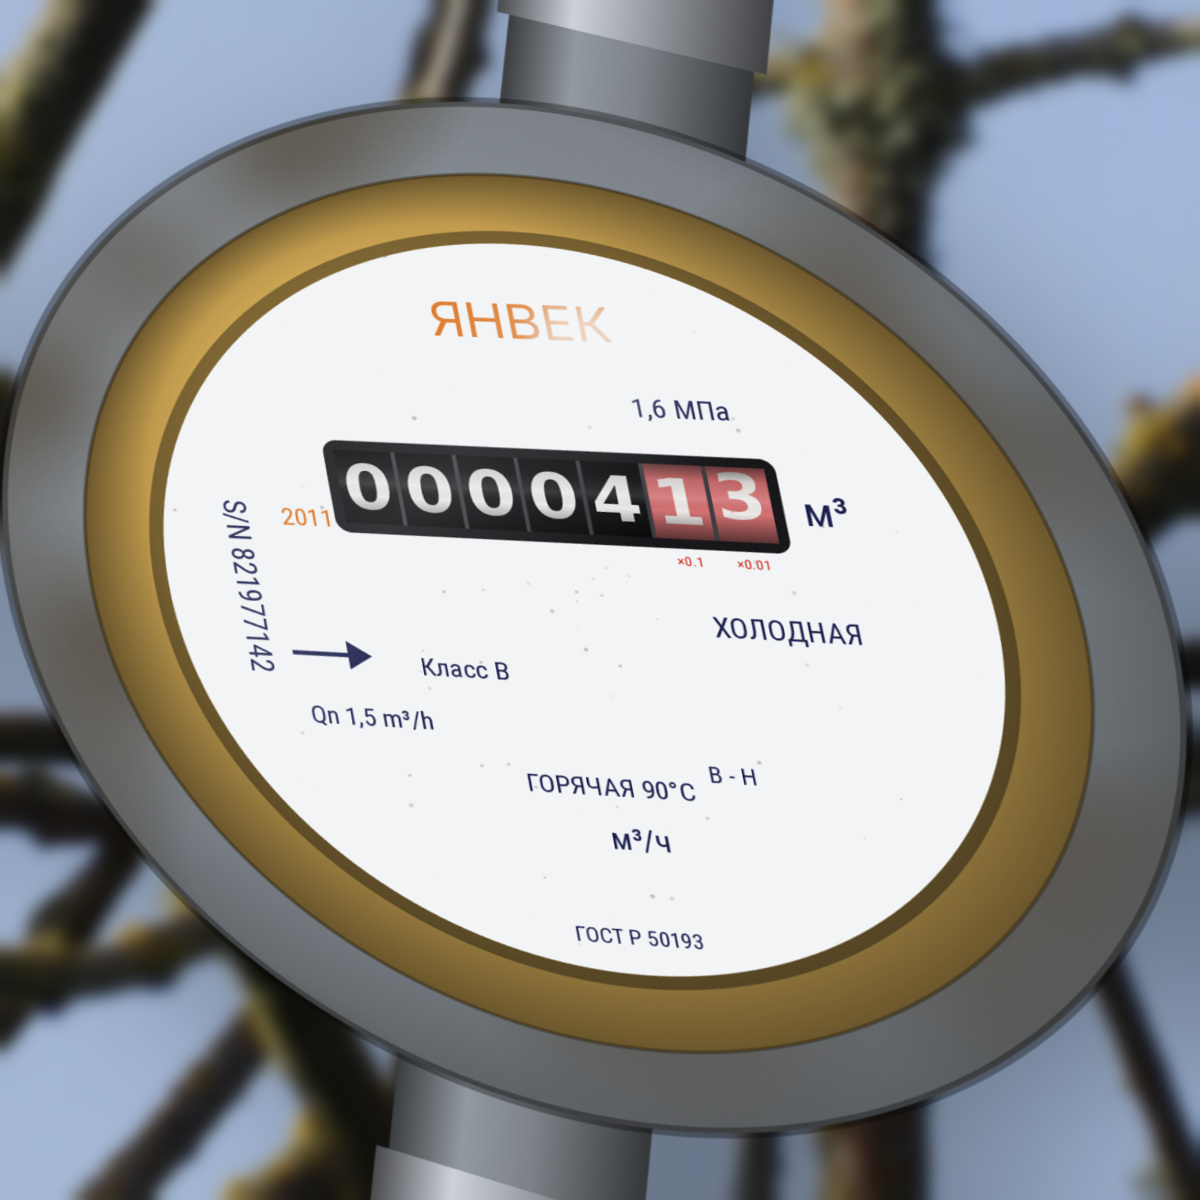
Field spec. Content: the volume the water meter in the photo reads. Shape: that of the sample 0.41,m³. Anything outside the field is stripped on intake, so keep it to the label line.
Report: 4.13,m³
